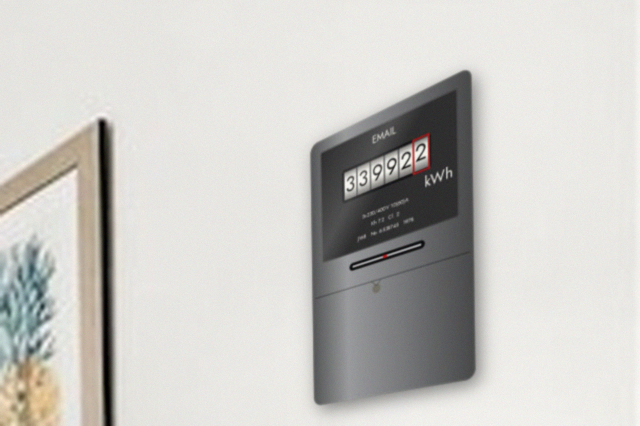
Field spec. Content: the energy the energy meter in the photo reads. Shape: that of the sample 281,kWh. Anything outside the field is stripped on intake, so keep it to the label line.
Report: 33992.2,kWh
